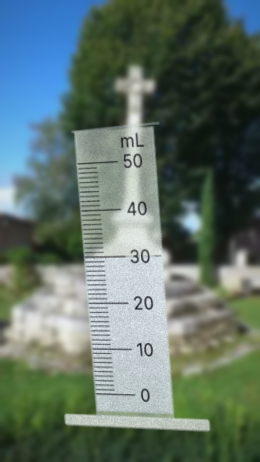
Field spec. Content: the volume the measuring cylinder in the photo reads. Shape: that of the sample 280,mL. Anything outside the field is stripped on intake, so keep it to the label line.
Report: 30,mL
